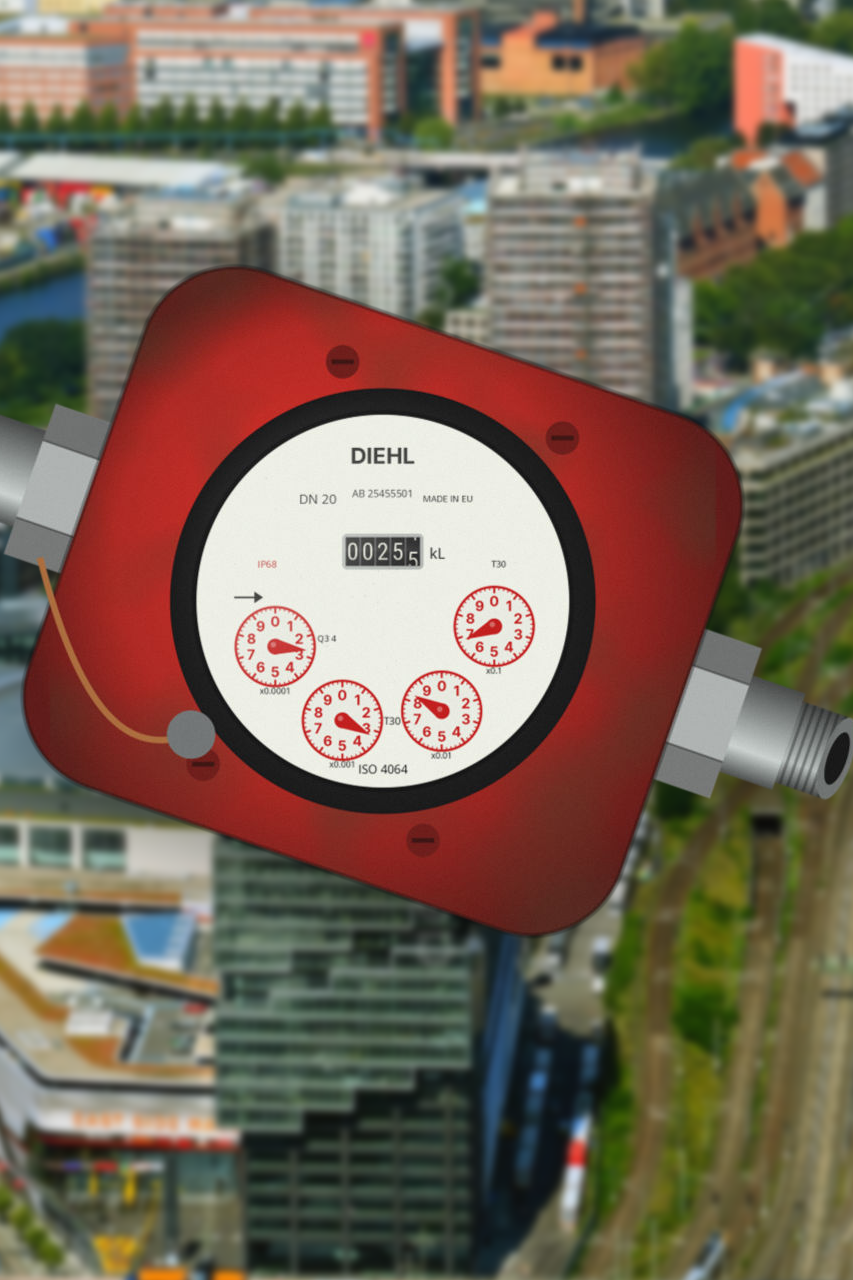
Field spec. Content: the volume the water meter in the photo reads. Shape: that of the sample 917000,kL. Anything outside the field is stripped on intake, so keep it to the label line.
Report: 254.6832,kL
